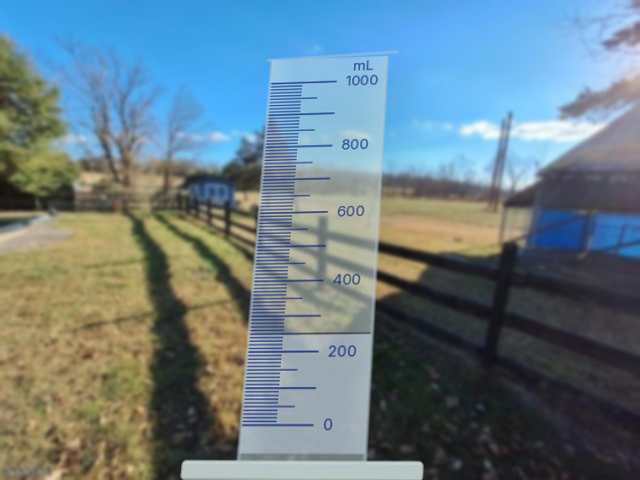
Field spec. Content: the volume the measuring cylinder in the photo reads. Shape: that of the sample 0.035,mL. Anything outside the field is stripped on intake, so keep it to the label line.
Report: 250,mL
